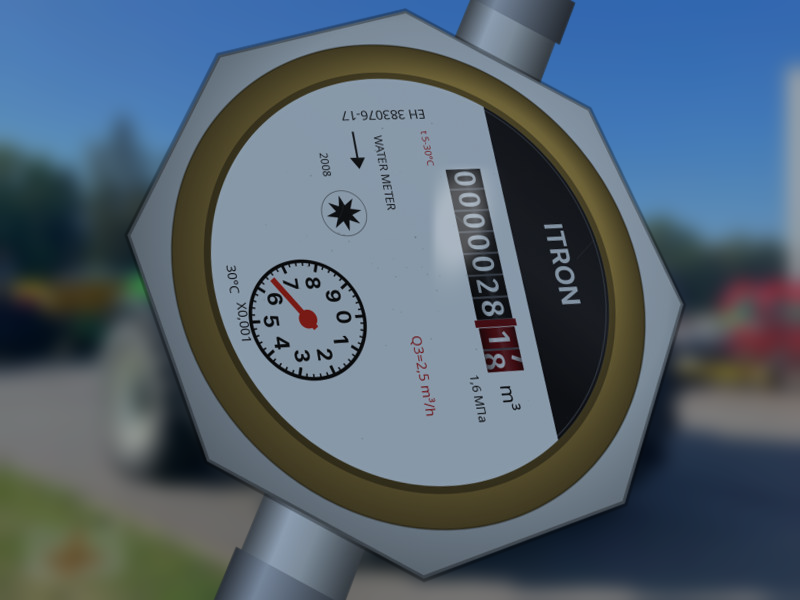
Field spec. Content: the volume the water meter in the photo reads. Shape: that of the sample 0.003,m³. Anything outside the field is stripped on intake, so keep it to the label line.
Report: 28.176,m³
